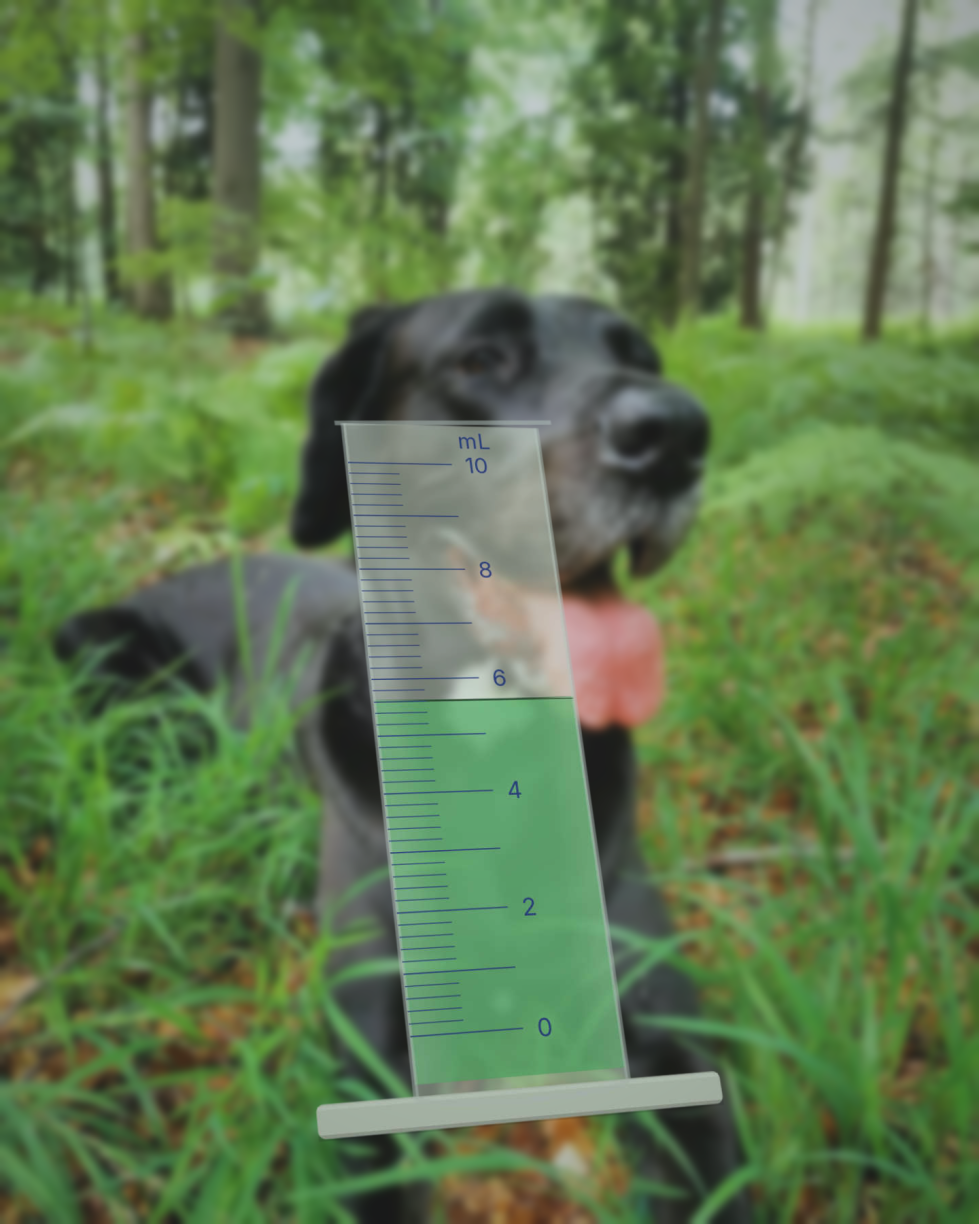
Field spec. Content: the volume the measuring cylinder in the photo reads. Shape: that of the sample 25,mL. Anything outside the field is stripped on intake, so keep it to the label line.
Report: 5.6,mL
